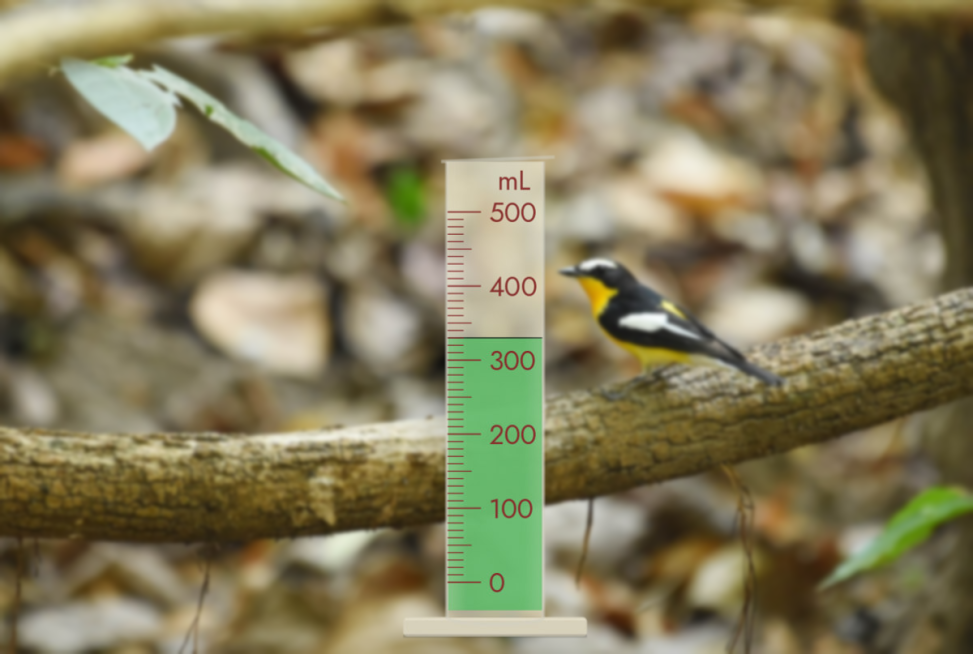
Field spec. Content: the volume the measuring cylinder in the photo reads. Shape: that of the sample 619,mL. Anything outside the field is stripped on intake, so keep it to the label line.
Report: 330,mL
